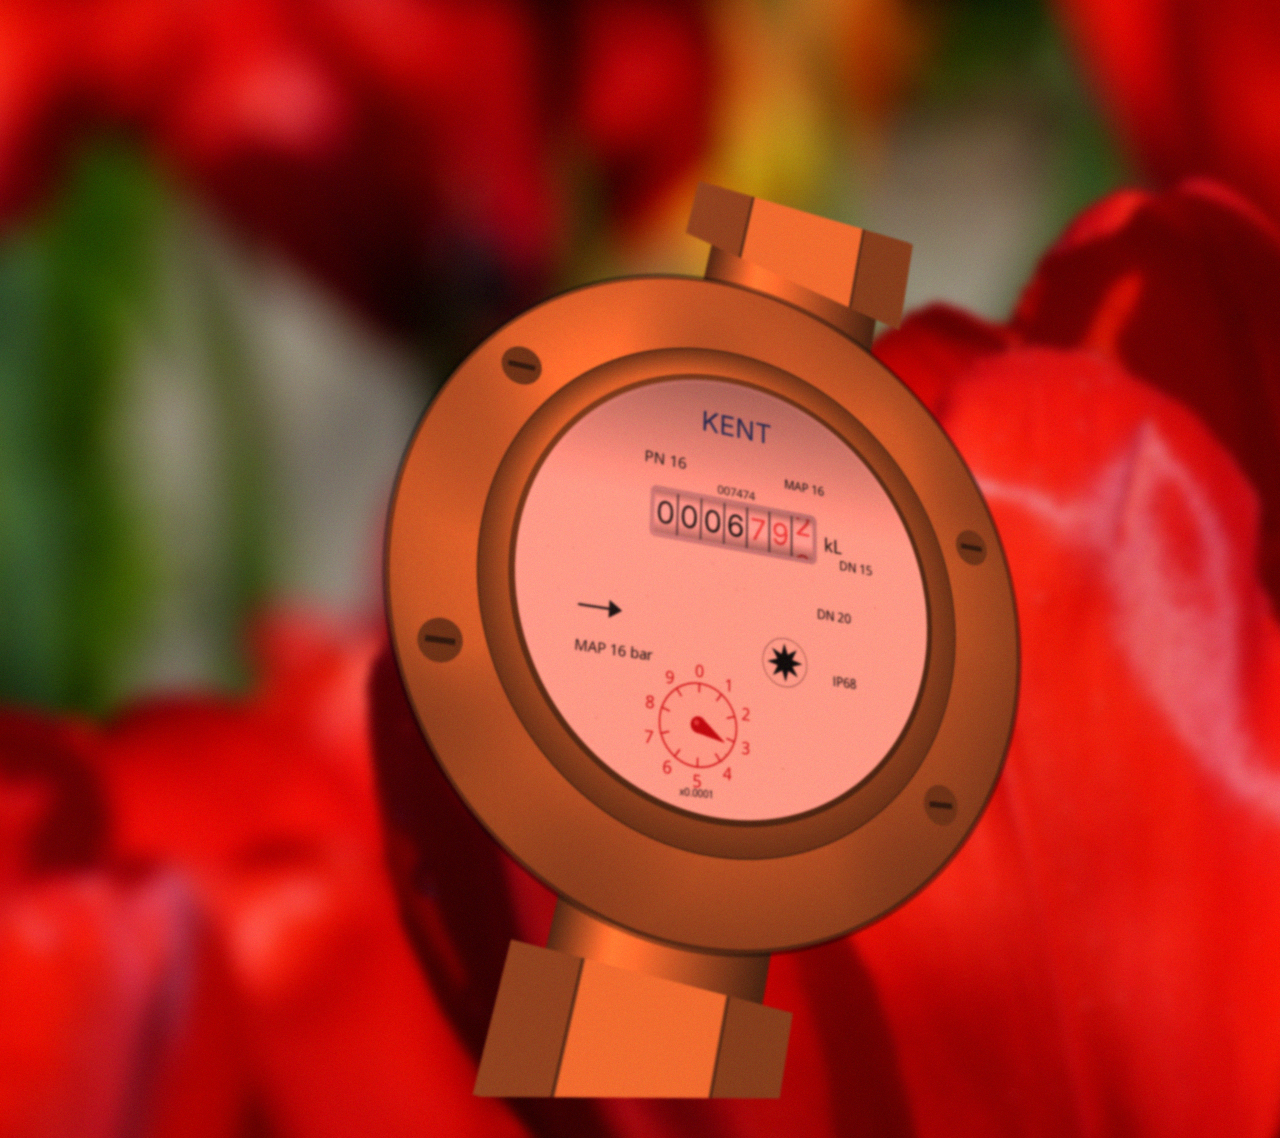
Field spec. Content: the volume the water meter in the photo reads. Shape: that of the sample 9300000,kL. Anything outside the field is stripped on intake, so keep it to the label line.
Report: 6.7923,kL
